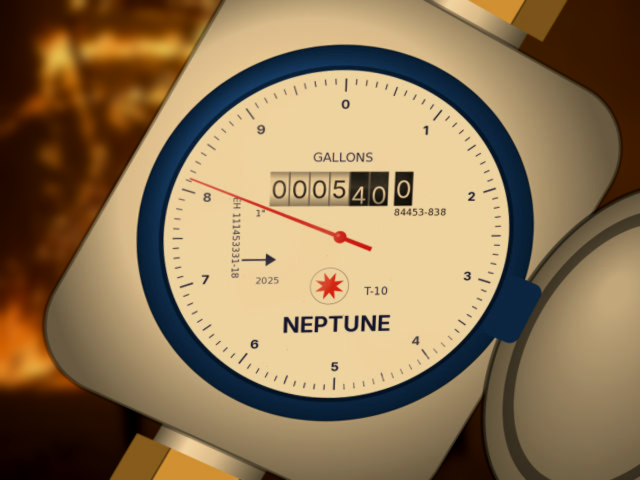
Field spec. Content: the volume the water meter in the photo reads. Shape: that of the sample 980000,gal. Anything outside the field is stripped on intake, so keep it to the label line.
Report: 5398.1,gal
